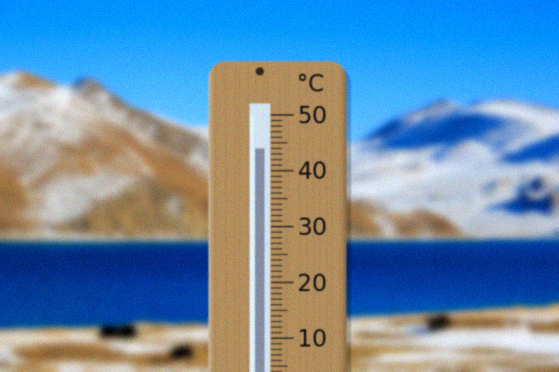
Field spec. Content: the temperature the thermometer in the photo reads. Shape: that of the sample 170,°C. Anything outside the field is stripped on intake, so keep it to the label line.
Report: 44,°C
